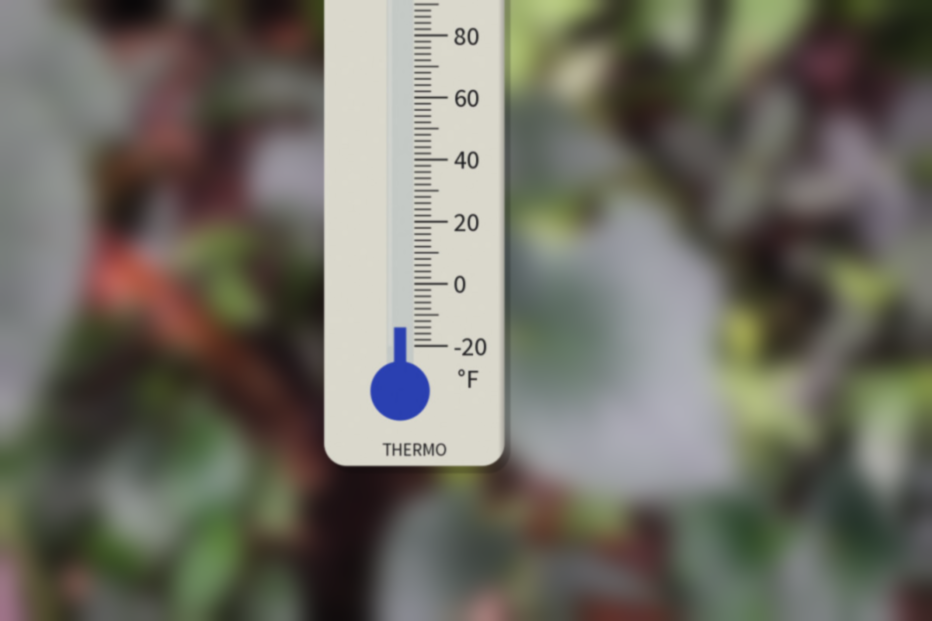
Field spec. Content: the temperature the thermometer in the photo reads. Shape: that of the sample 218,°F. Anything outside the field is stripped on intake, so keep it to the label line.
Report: -14,°F
